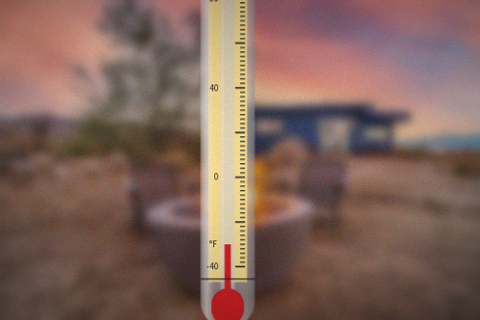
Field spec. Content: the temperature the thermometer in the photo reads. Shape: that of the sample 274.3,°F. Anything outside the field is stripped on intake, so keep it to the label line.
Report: -30,°F
